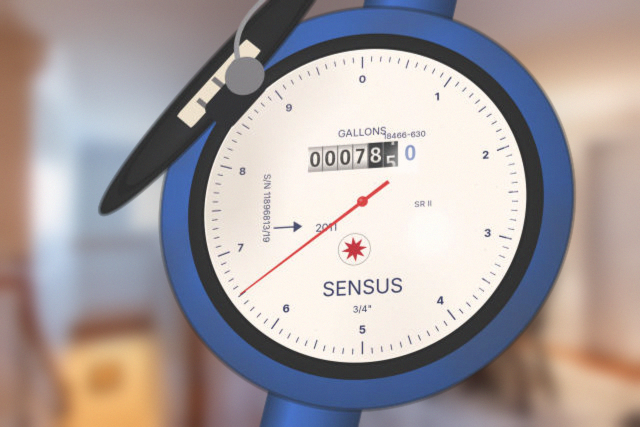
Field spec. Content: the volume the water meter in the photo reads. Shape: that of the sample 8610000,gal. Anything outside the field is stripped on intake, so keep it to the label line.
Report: 7846.5,gal
